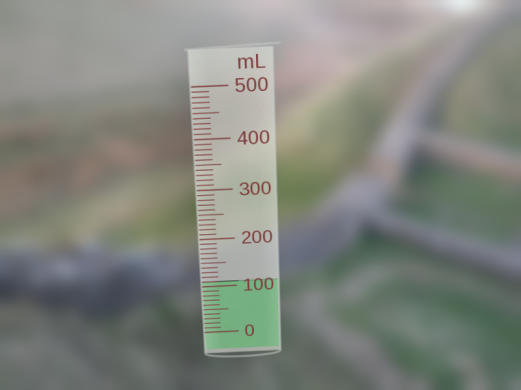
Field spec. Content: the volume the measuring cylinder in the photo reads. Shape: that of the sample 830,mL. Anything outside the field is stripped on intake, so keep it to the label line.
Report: 110,mL
